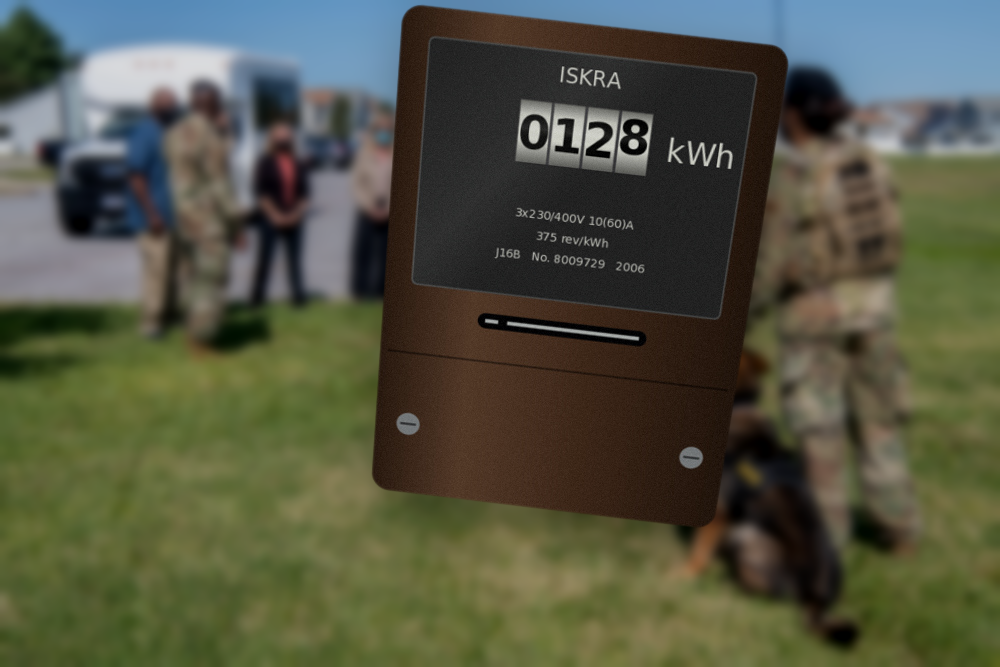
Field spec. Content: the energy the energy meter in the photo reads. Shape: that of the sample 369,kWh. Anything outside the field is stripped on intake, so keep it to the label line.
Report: 128,kWh
